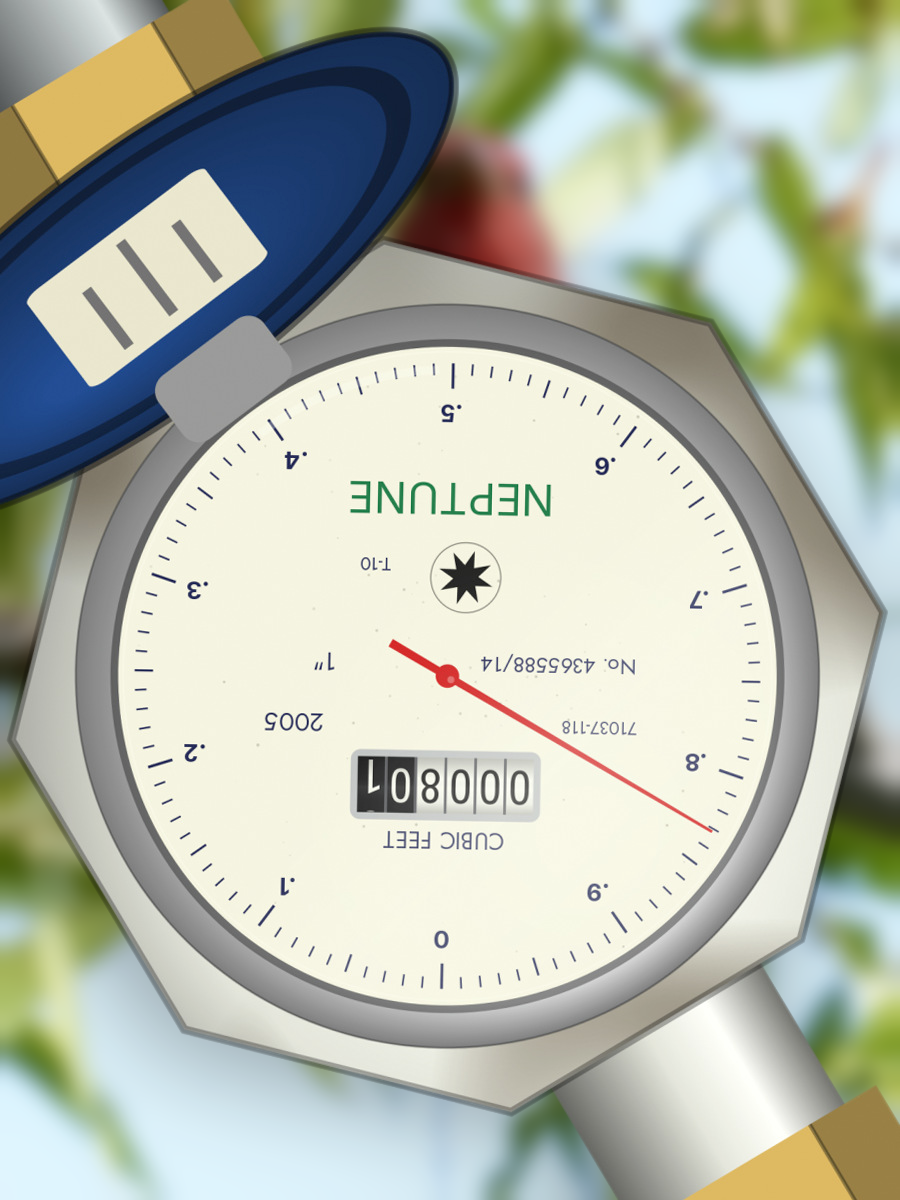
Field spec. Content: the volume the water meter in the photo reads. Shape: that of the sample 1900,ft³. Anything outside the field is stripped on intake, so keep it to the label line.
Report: 800.83,ft³
